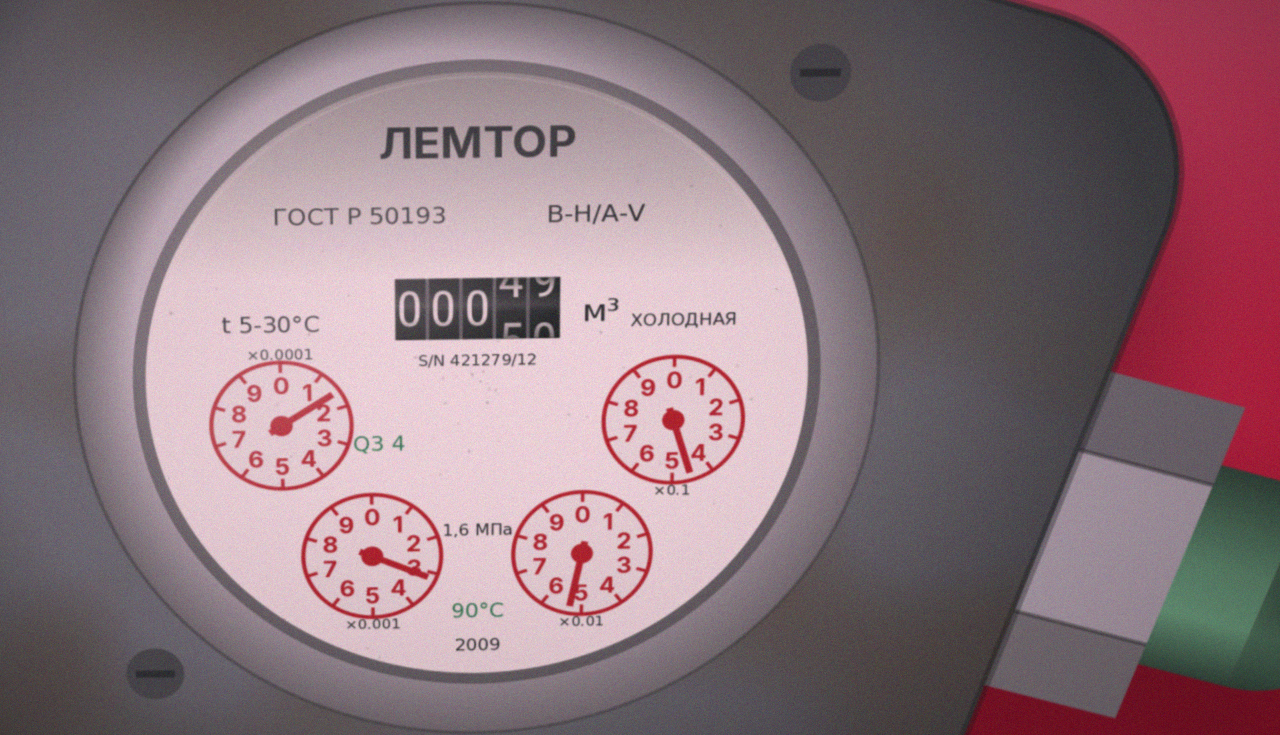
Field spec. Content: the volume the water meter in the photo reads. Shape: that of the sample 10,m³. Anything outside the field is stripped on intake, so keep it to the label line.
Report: 49.4531,m³
